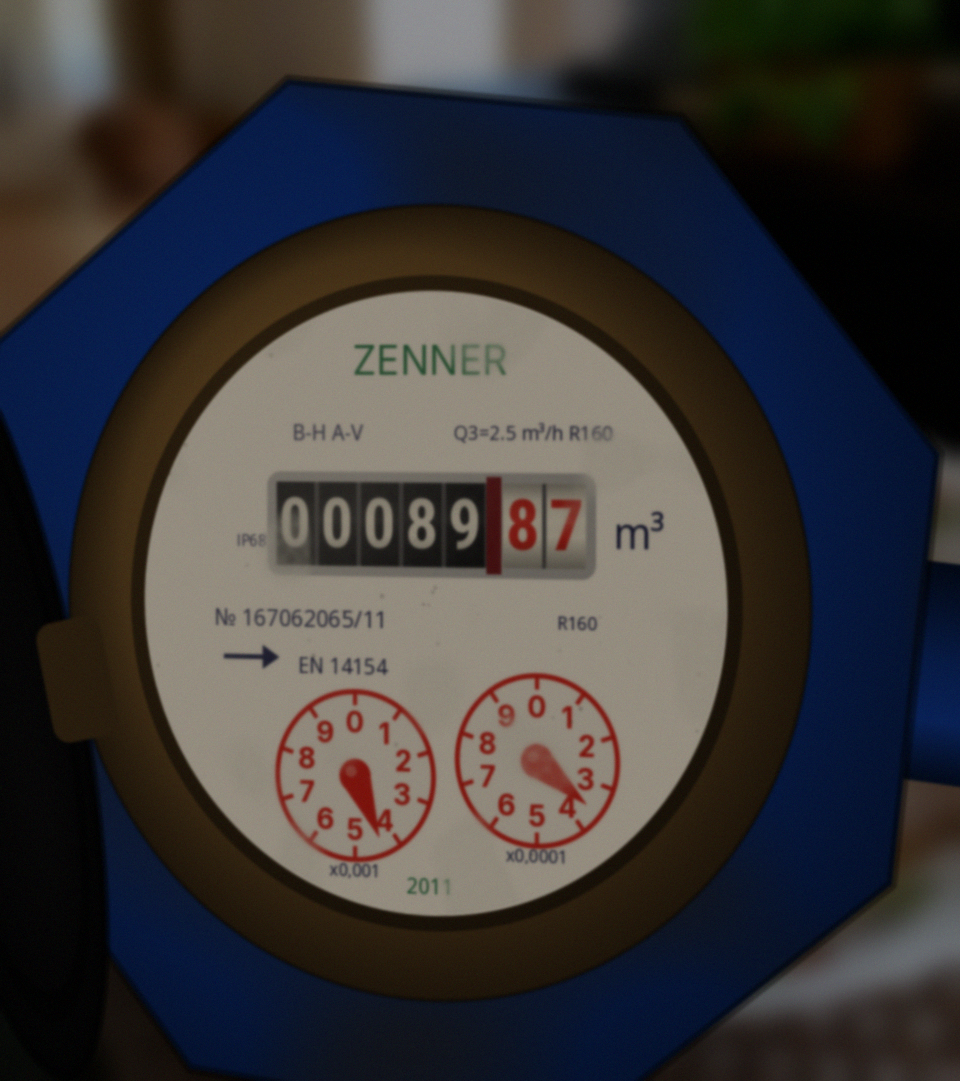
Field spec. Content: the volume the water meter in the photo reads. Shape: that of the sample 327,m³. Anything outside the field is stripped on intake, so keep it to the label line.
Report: 89.8743,m³
